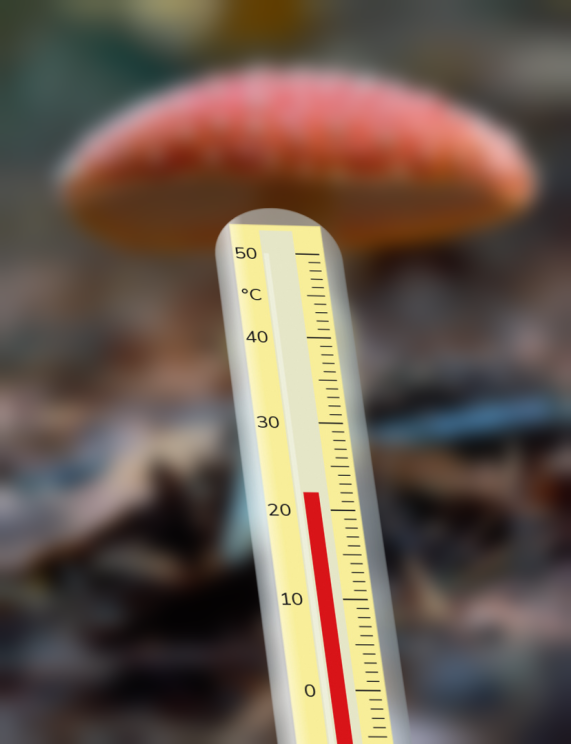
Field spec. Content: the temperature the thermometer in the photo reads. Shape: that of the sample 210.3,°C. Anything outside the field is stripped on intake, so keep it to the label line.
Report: 22,°C
